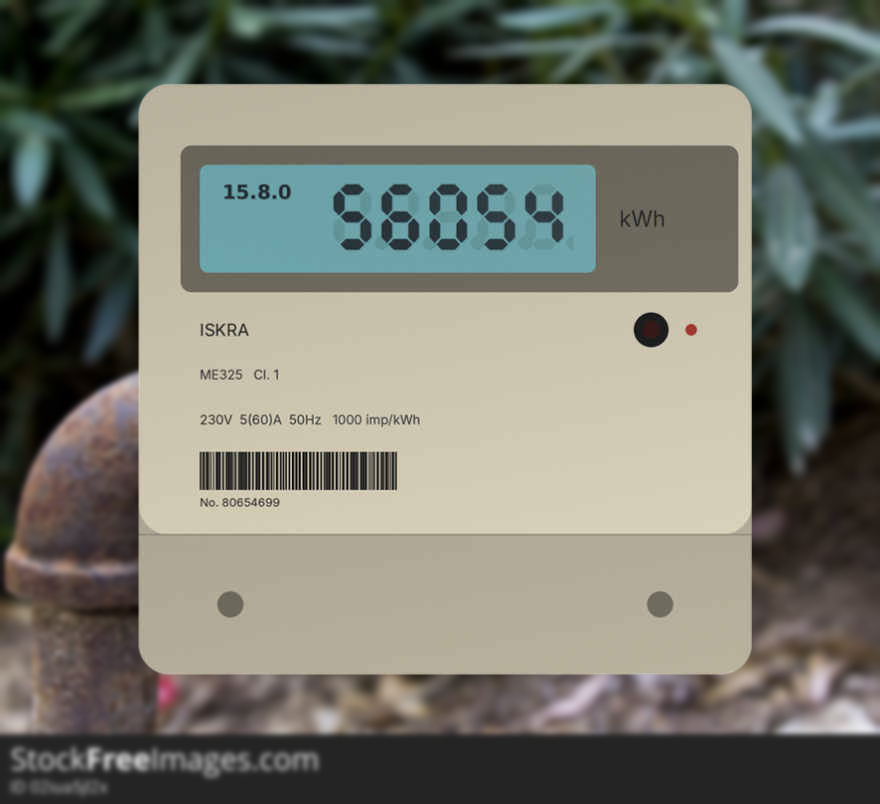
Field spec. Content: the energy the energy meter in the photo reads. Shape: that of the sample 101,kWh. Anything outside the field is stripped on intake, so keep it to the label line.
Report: 56054,kWh
